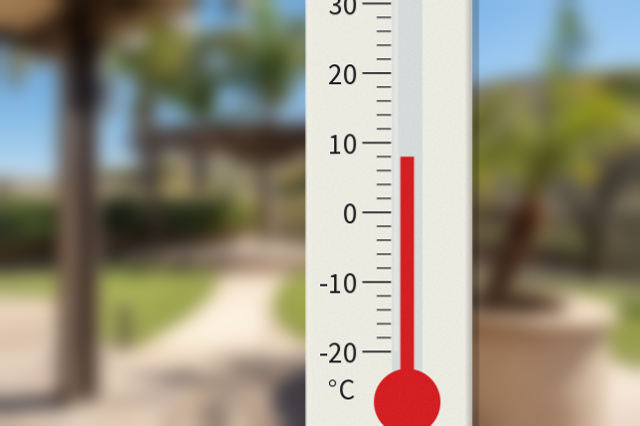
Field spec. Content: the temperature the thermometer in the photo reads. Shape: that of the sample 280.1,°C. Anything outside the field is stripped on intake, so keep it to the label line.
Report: 8,°C
